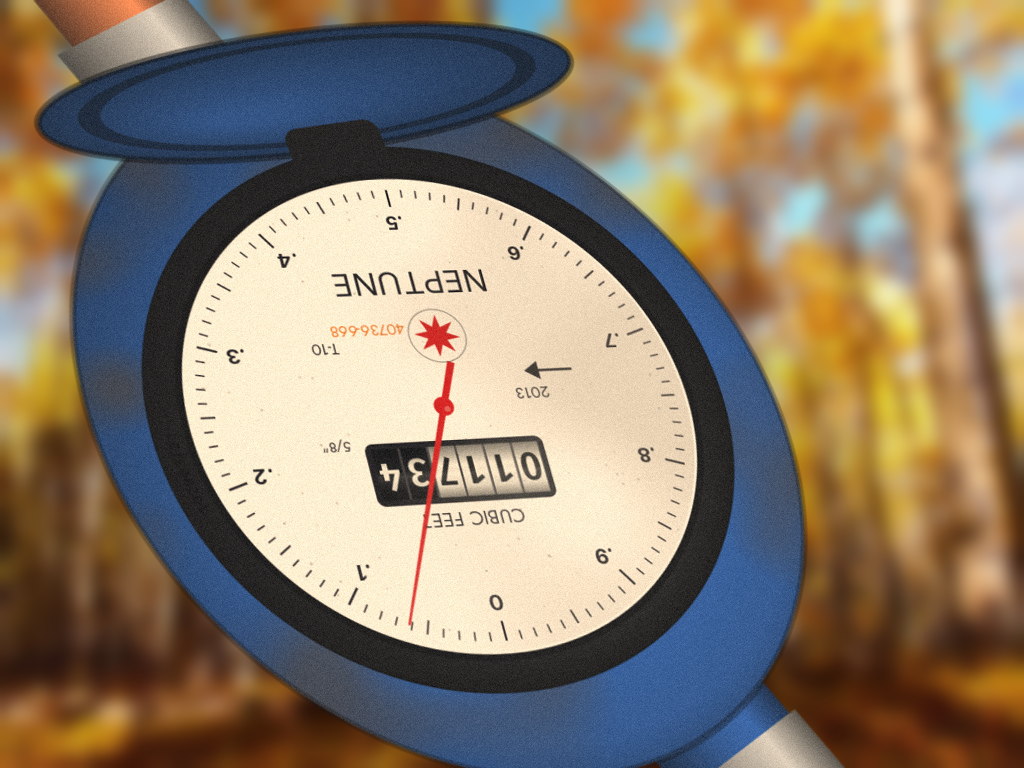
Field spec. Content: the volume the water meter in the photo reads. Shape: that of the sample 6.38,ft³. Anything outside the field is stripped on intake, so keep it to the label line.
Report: 11734.06,ft³
